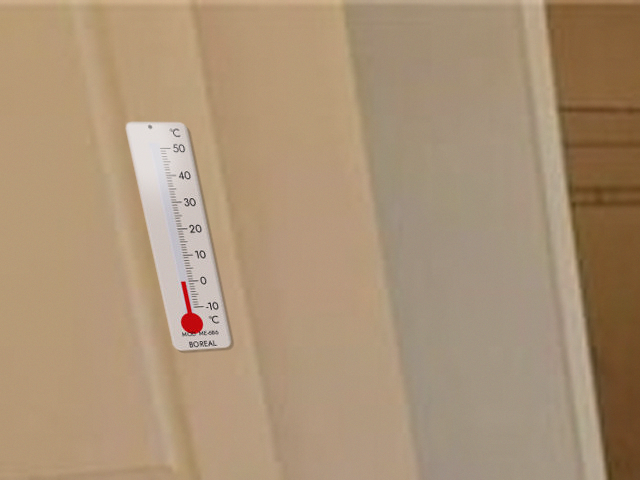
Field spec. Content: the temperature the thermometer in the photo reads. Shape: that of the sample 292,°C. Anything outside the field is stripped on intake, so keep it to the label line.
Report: 0,°C
